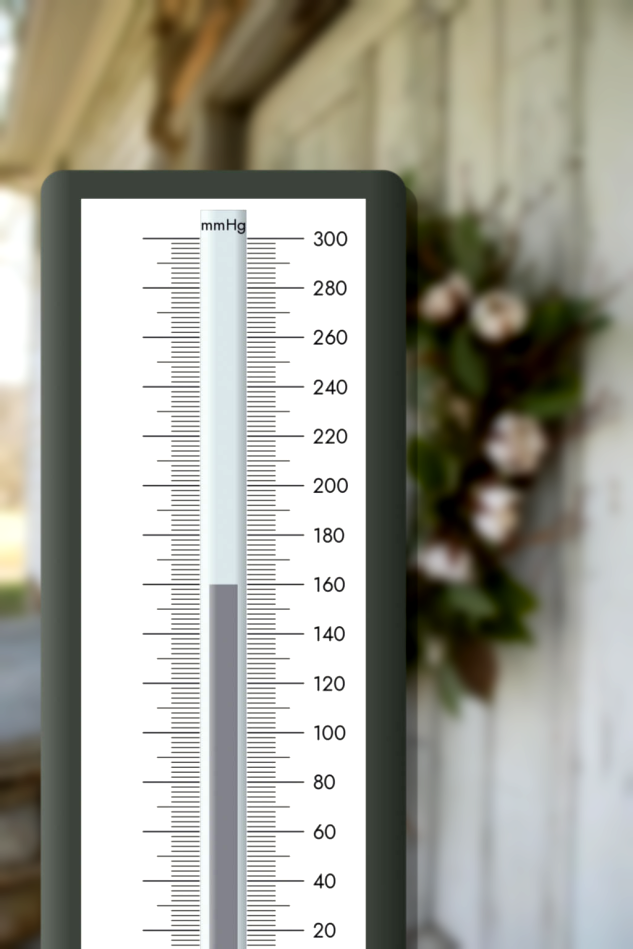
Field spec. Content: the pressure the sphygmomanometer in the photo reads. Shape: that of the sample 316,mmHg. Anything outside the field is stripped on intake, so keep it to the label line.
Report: 160,mmHg
